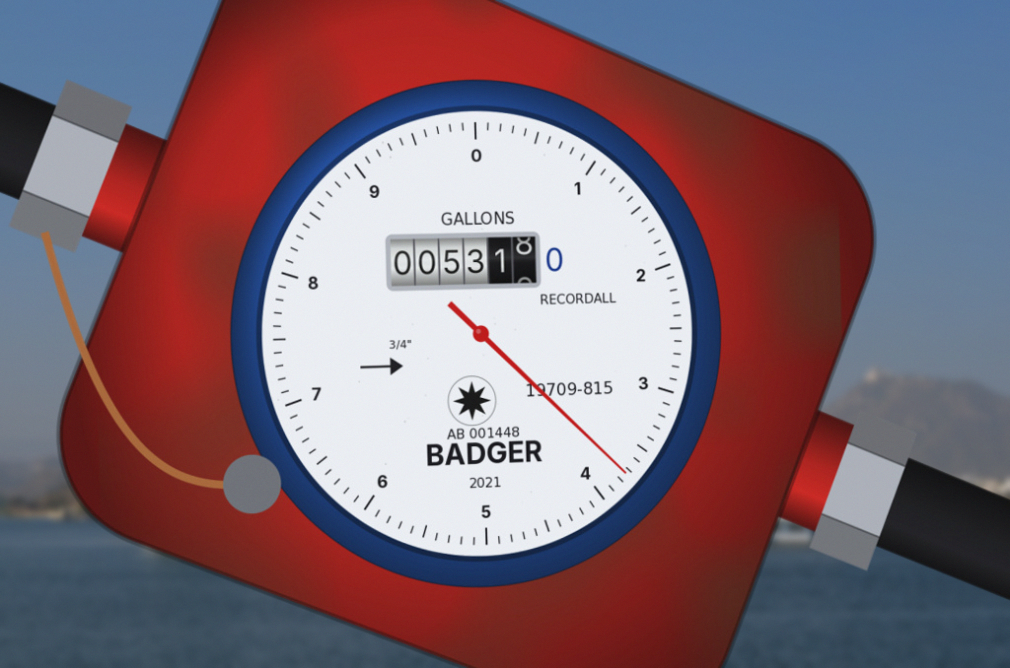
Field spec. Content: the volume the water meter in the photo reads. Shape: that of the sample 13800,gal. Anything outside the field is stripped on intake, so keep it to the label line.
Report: 53183.7,gal
